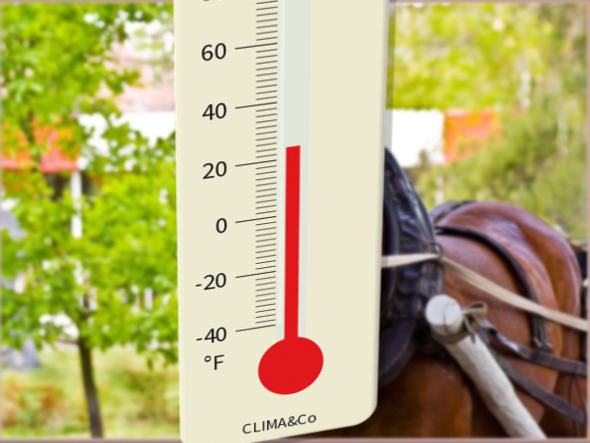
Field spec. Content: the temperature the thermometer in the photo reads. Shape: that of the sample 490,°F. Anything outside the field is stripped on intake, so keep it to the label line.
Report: 24,°F
